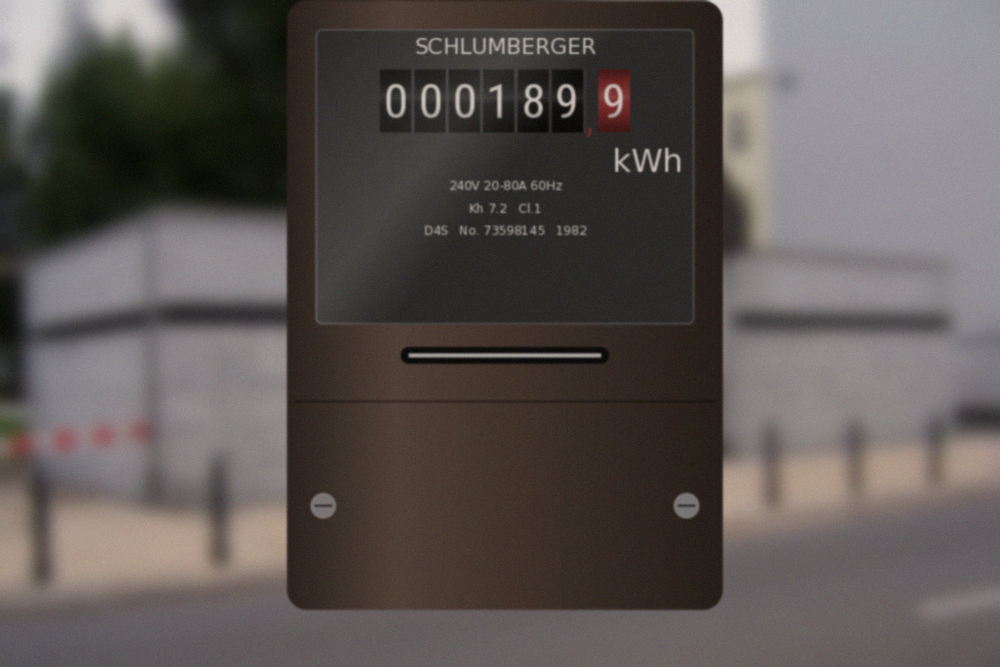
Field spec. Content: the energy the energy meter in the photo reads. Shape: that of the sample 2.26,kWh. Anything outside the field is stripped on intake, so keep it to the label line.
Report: 189.9,kWh
